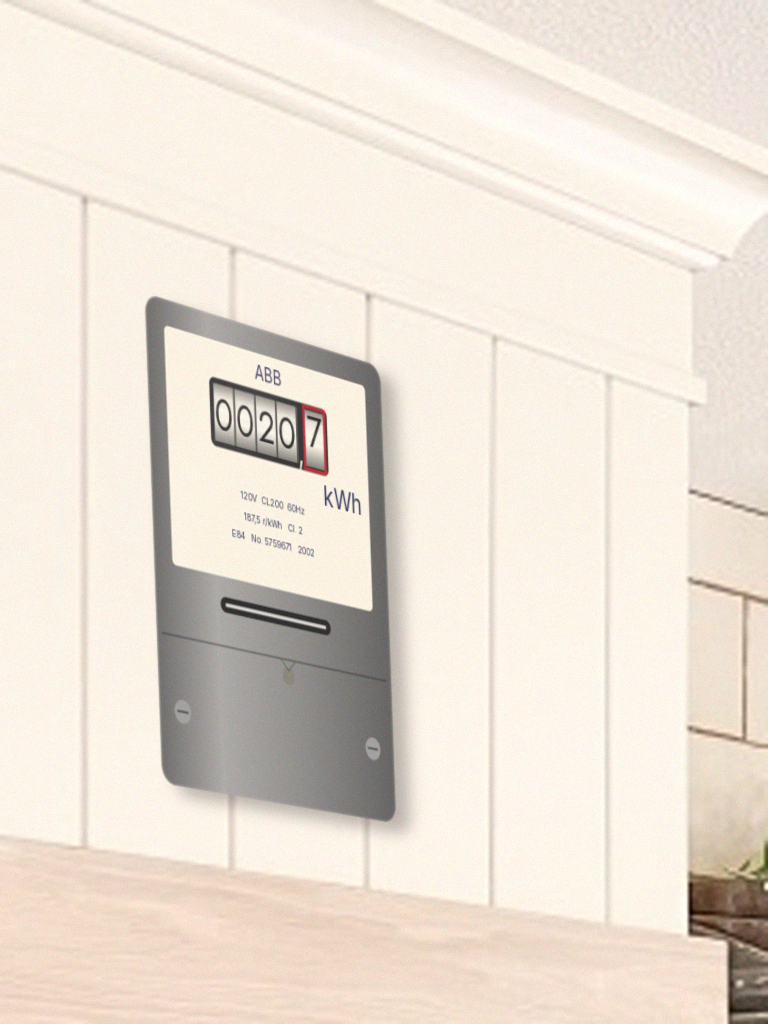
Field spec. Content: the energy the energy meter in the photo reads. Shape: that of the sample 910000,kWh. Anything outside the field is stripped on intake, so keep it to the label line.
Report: 20.7,kWh
